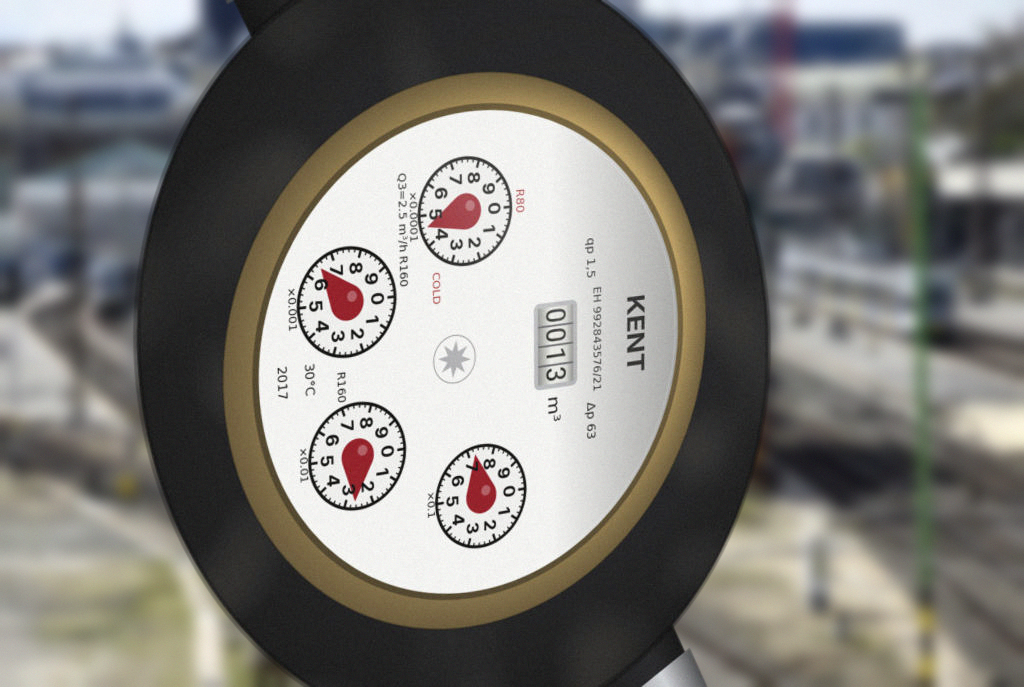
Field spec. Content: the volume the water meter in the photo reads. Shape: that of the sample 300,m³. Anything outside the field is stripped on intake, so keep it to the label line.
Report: 13.7264,m³
